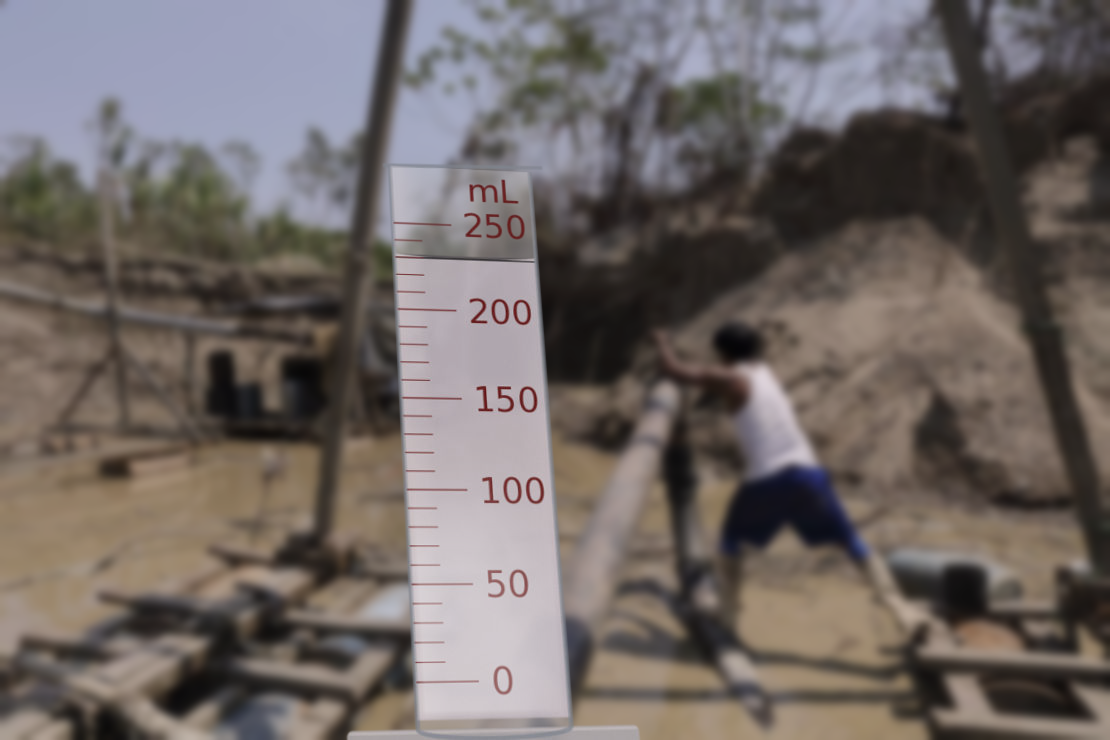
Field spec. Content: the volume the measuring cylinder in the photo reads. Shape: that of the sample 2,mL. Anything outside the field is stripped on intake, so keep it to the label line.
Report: 230,mL
